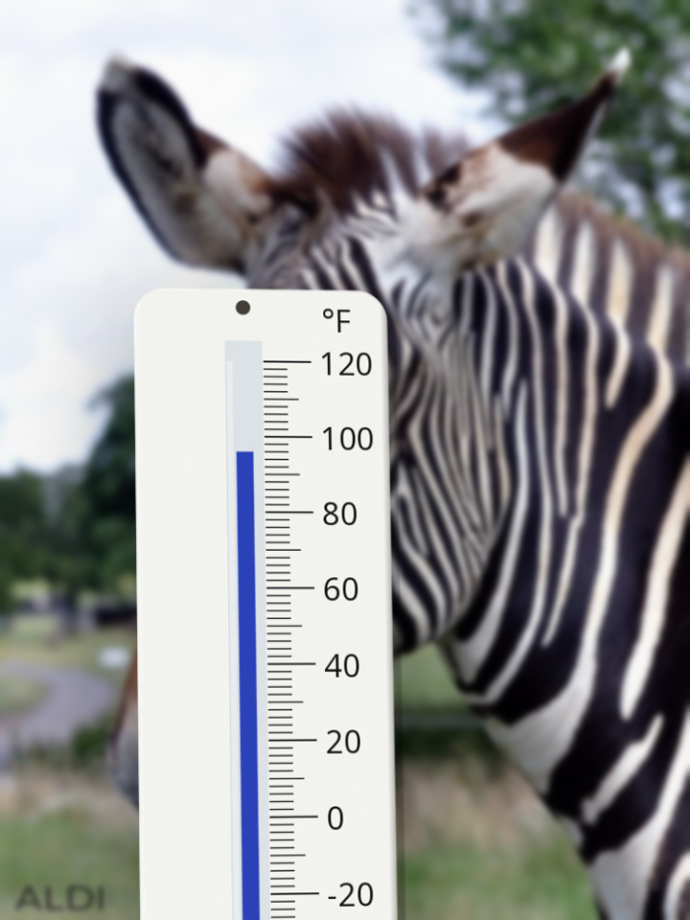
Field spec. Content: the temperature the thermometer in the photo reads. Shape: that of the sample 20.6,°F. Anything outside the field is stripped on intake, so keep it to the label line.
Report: 96,°F
